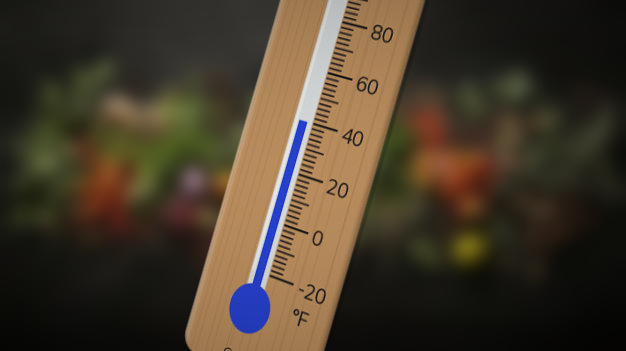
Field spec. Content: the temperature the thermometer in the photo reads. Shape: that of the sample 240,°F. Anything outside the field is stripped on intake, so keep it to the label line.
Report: 40,°F
